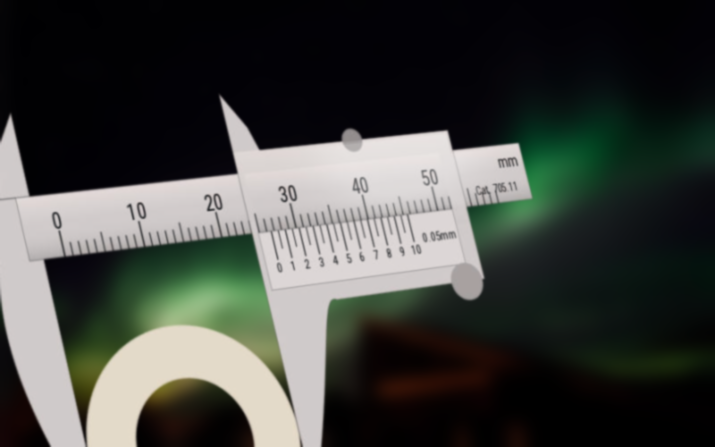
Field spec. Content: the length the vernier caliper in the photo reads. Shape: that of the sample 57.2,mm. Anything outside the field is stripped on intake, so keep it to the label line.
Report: 26.6,mm
